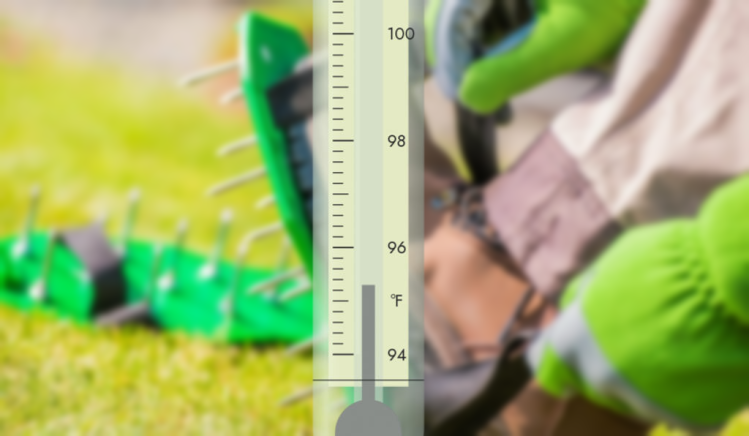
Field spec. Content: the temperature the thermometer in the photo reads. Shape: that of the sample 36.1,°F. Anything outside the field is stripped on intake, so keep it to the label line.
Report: 95.3,°F
